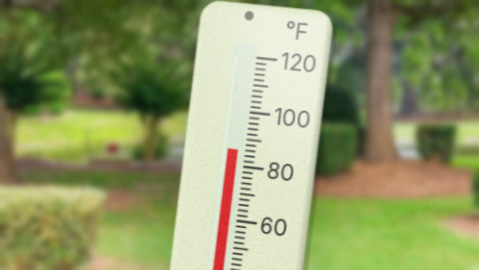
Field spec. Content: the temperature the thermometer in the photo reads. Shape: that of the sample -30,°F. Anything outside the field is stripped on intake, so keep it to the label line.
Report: 86,°F
